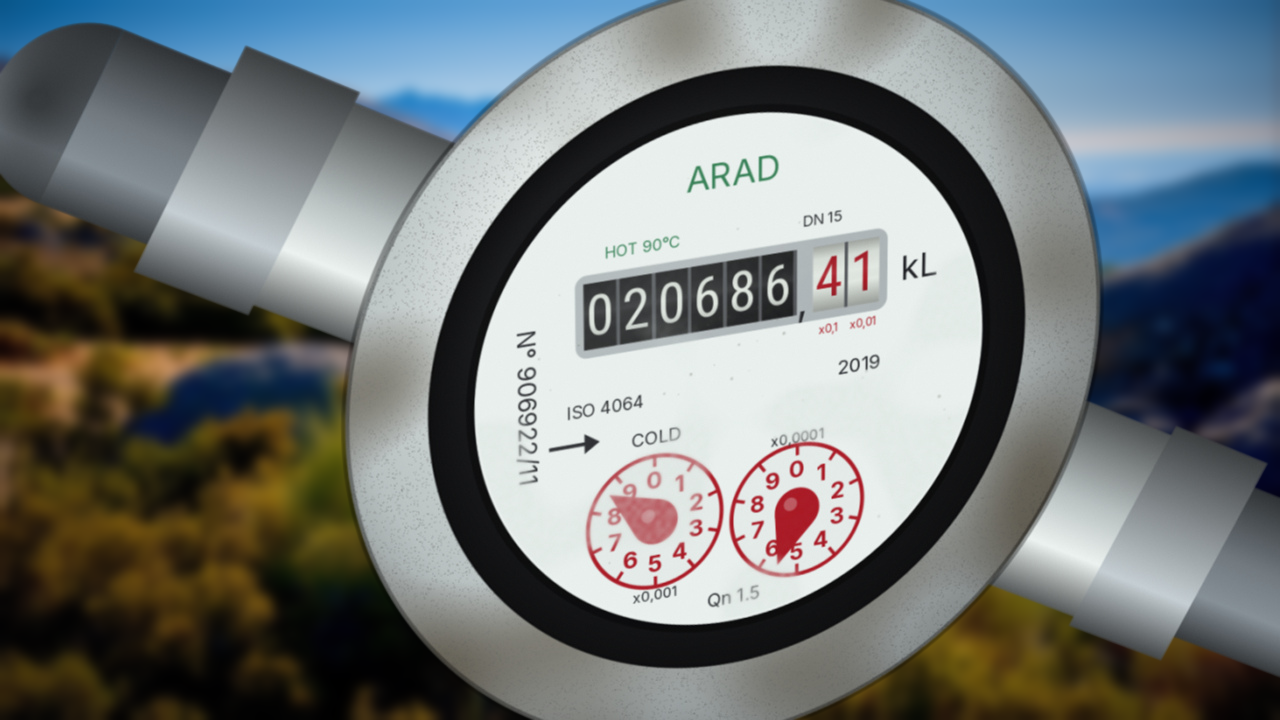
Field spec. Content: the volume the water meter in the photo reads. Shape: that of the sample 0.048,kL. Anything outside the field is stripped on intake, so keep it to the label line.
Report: 20686.4185,kL
